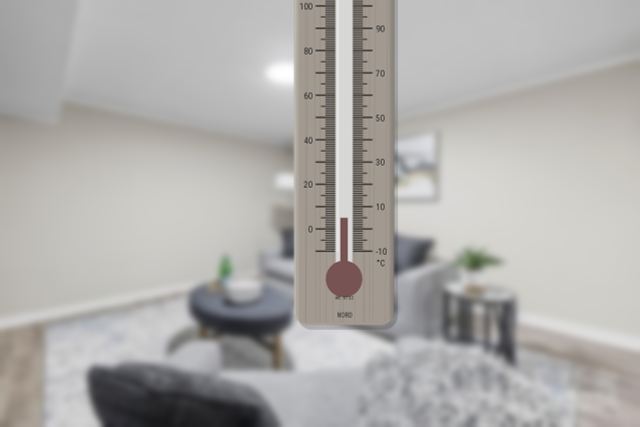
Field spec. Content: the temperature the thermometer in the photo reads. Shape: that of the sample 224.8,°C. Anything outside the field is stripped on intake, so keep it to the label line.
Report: 5,°C
